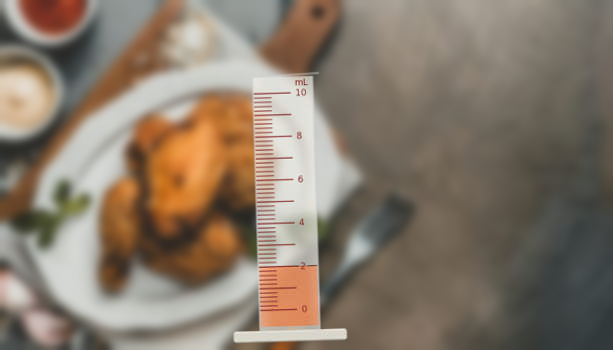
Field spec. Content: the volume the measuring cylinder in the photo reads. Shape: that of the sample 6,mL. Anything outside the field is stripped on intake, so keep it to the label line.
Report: 2,mL
